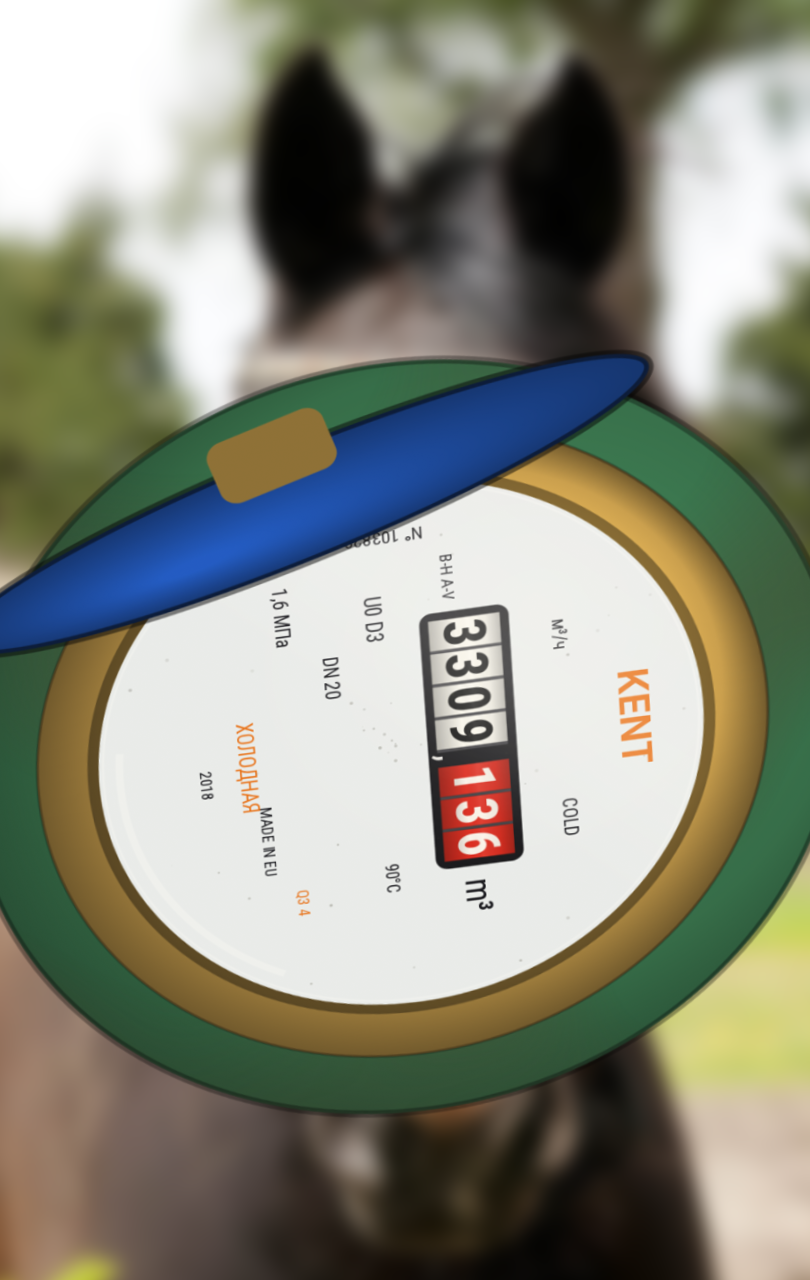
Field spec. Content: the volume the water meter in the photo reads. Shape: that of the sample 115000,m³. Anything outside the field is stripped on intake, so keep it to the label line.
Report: 3309.136,m³
